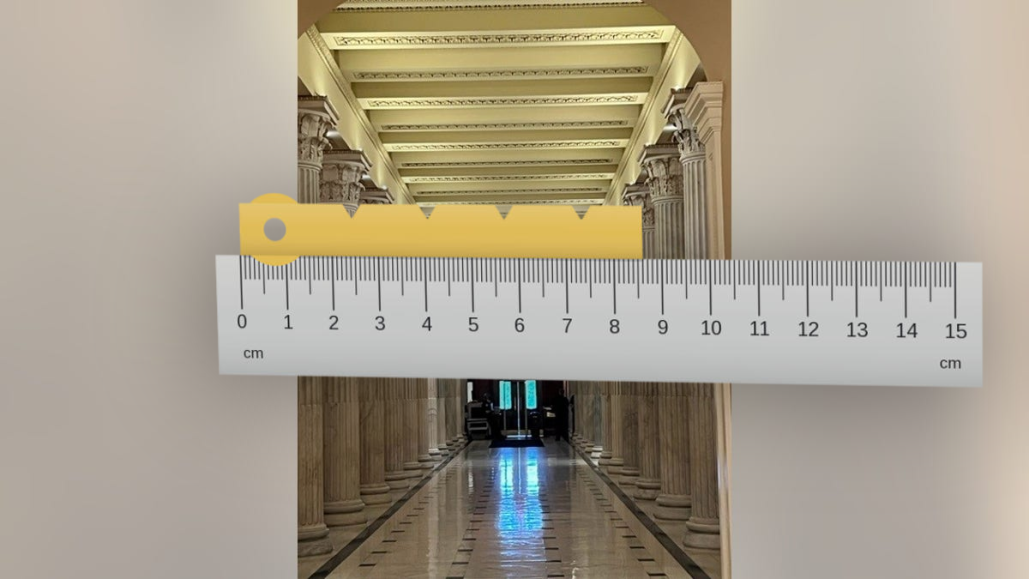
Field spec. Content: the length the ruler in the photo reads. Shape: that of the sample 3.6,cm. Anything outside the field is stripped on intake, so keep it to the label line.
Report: 8.6,cm
